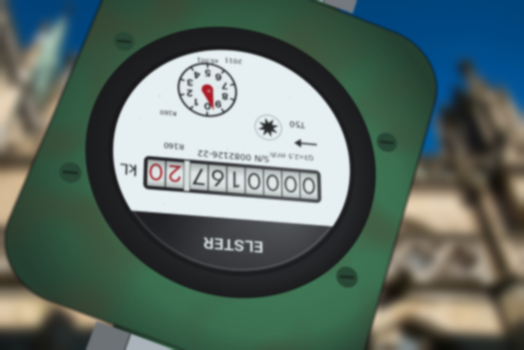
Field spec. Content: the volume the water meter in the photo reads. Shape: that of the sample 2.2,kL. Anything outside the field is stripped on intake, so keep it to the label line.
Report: 167.199,kL
